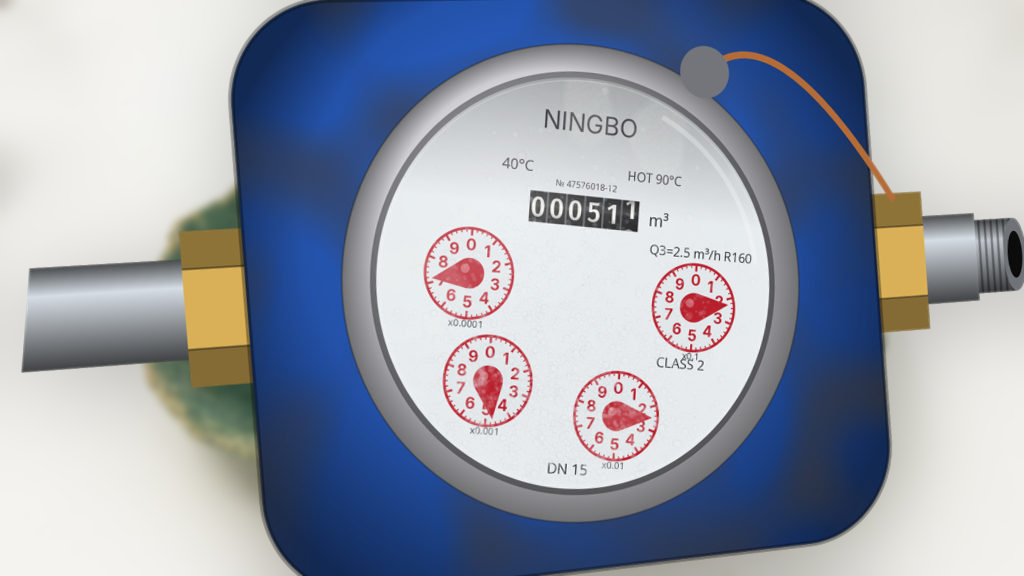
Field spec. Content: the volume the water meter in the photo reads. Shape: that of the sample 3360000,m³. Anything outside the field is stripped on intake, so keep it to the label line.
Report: 511.2247,m³
